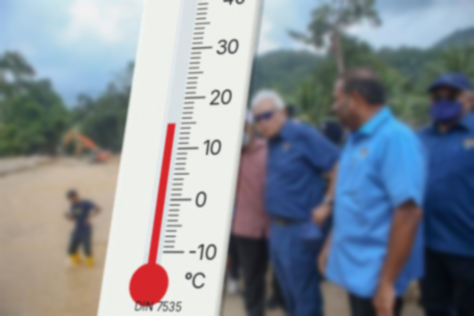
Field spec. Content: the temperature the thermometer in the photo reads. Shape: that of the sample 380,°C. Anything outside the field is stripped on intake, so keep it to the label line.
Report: 15,°C
